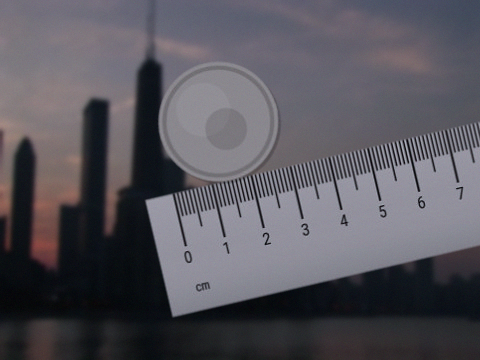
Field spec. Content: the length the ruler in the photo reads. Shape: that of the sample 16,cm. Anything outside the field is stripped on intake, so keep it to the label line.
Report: 3,cm
